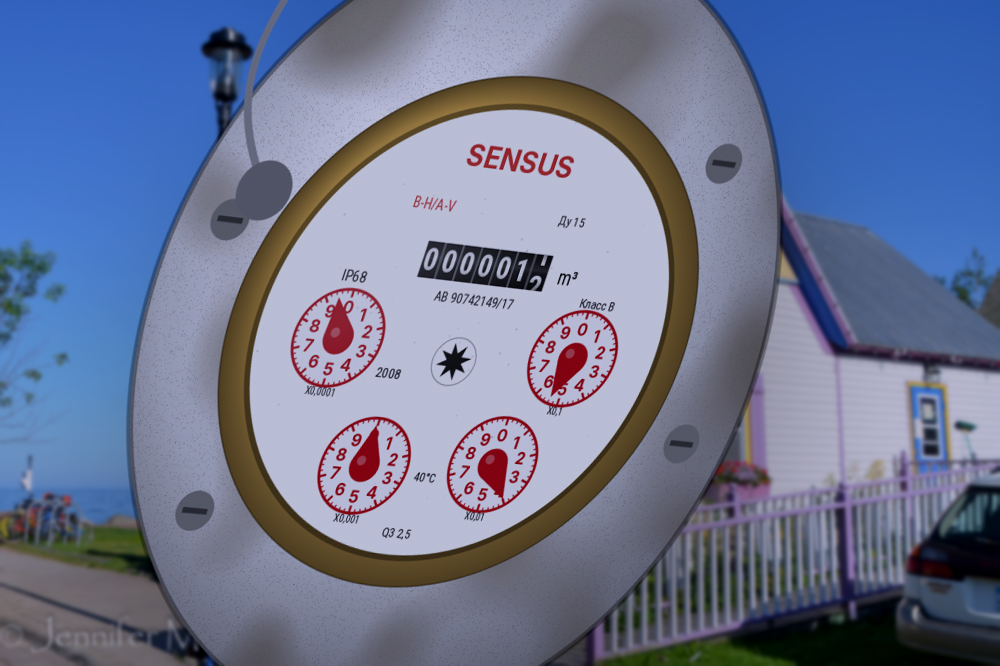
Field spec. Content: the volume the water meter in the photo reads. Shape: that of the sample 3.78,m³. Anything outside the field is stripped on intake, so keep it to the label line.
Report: 11.5399,m³
